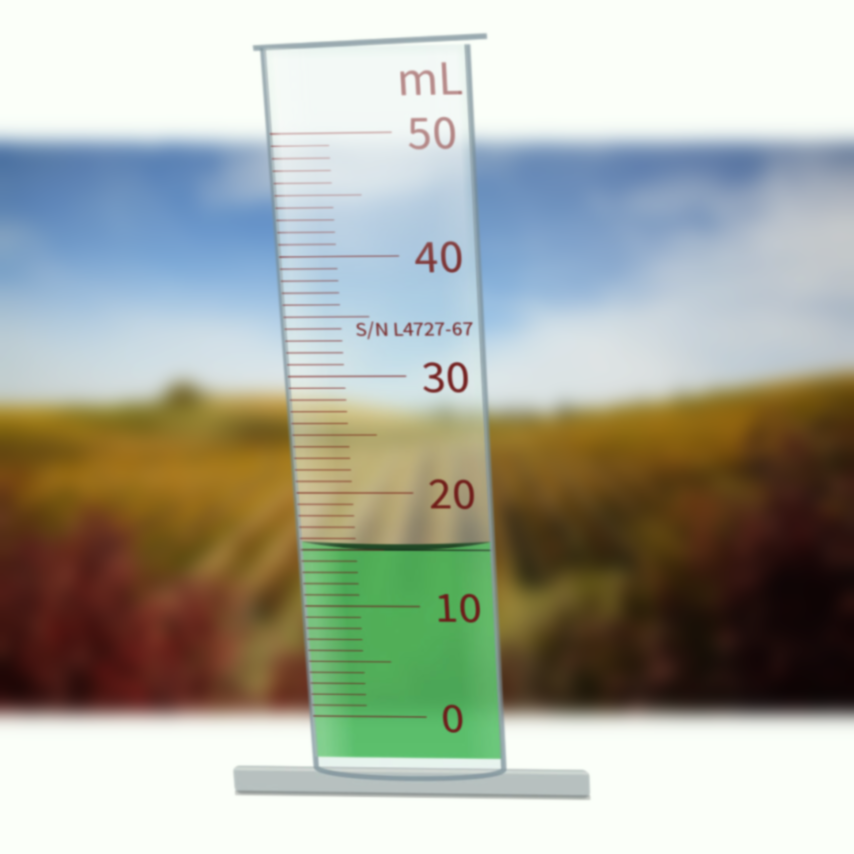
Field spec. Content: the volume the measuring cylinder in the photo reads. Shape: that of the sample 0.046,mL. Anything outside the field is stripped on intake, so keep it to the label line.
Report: 15,mL
